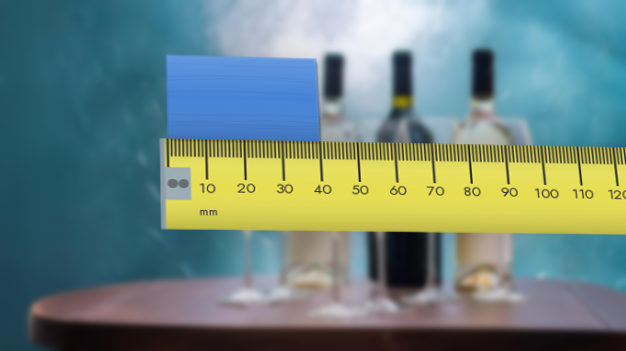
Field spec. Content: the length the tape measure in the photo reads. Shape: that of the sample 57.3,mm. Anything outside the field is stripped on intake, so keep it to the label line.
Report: 40,mm
